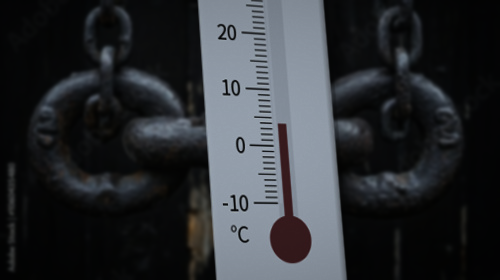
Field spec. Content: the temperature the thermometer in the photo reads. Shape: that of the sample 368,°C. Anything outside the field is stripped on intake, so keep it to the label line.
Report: 4,°C
